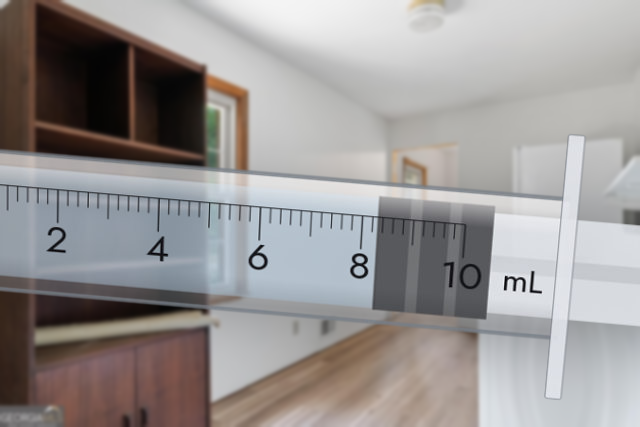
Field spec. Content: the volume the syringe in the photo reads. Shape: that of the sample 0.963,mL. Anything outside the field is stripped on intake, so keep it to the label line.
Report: 8.3,mL
